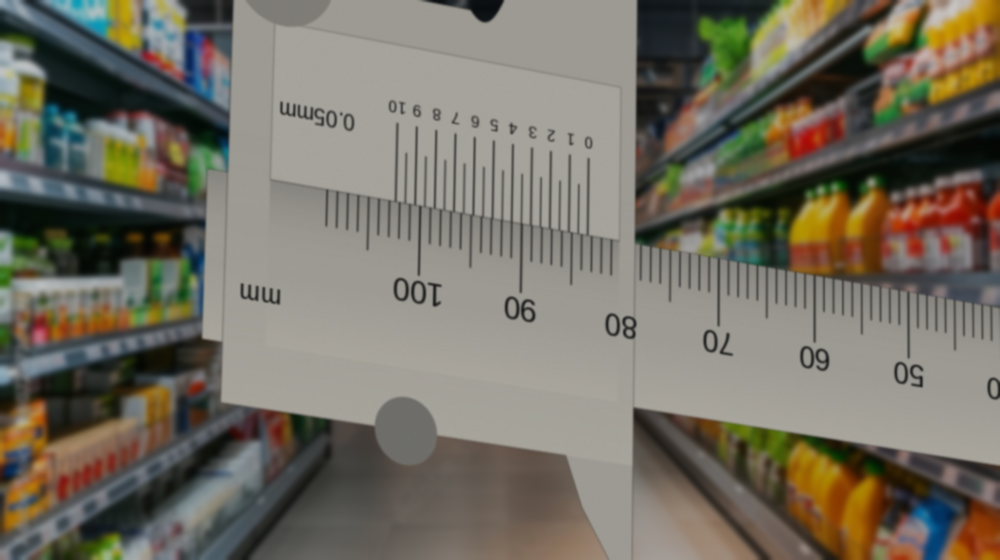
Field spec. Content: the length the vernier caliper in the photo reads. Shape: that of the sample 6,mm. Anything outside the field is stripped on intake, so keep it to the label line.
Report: 83.4,mm
